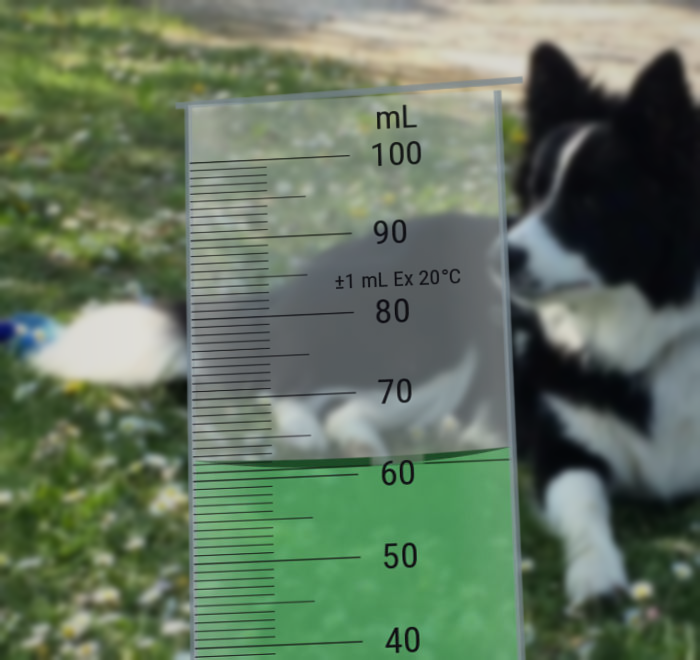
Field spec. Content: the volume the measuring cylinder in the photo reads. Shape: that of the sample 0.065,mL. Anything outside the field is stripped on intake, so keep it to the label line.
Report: 61,mL
